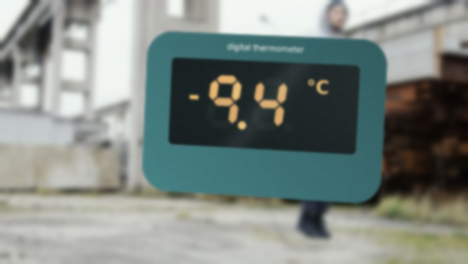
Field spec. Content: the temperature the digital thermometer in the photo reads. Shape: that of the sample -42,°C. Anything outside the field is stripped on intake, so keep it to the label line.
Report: -9.4,°C
